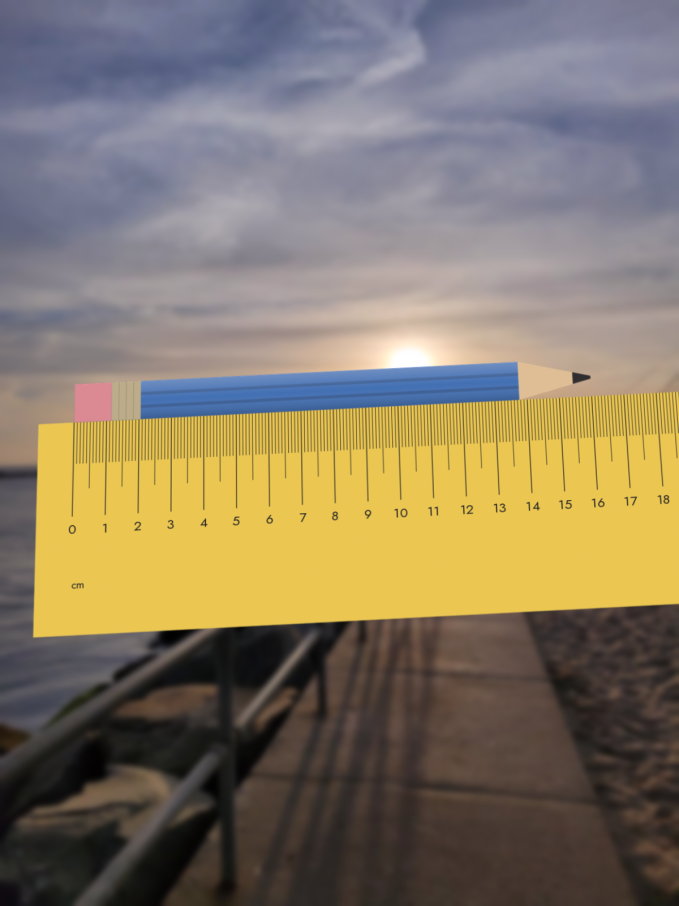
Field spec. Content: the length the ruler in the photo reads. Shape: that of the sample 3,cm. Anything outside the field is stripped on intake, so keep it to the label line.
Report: 16,cm
